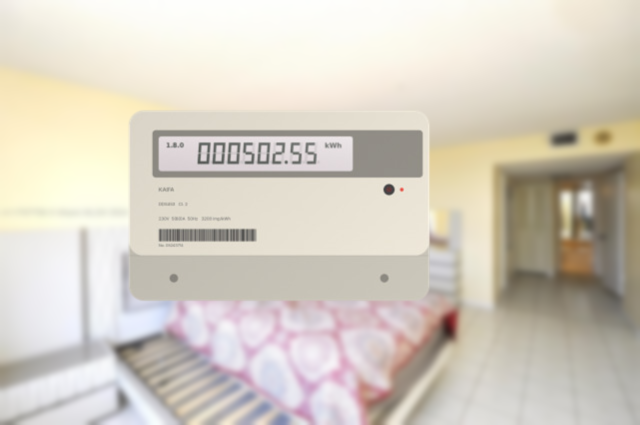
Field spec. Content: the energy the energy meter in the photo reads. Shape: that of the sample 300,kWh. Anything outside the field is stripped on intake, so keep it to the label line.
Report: 502.55,kWh
